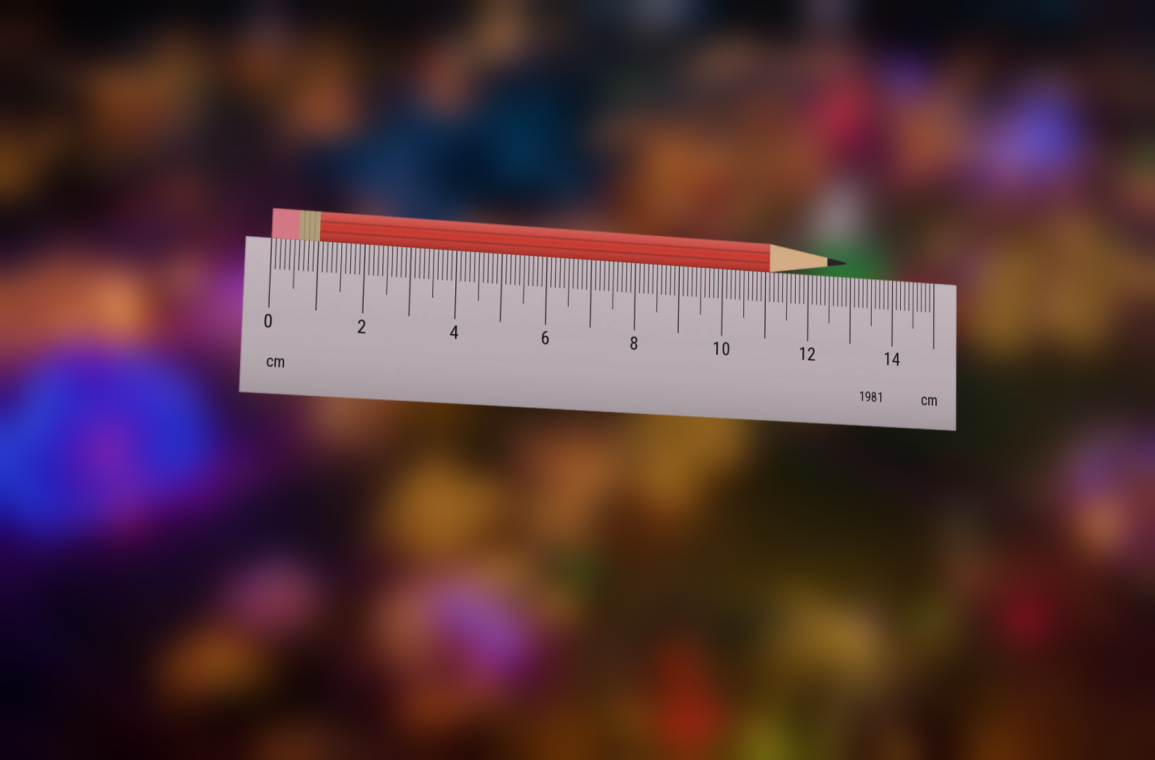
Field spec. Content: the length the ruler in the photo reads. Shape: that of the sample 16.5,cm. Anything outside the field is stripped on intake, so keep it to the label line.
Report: 12.9,cm
